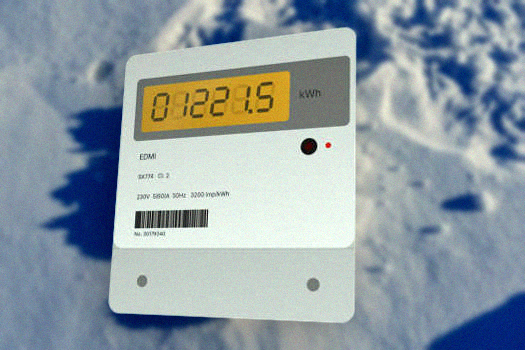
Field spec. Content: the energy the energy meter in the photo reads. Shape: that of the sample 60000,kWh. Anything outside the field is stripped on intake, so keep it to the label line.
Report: 1221.5,kWh
